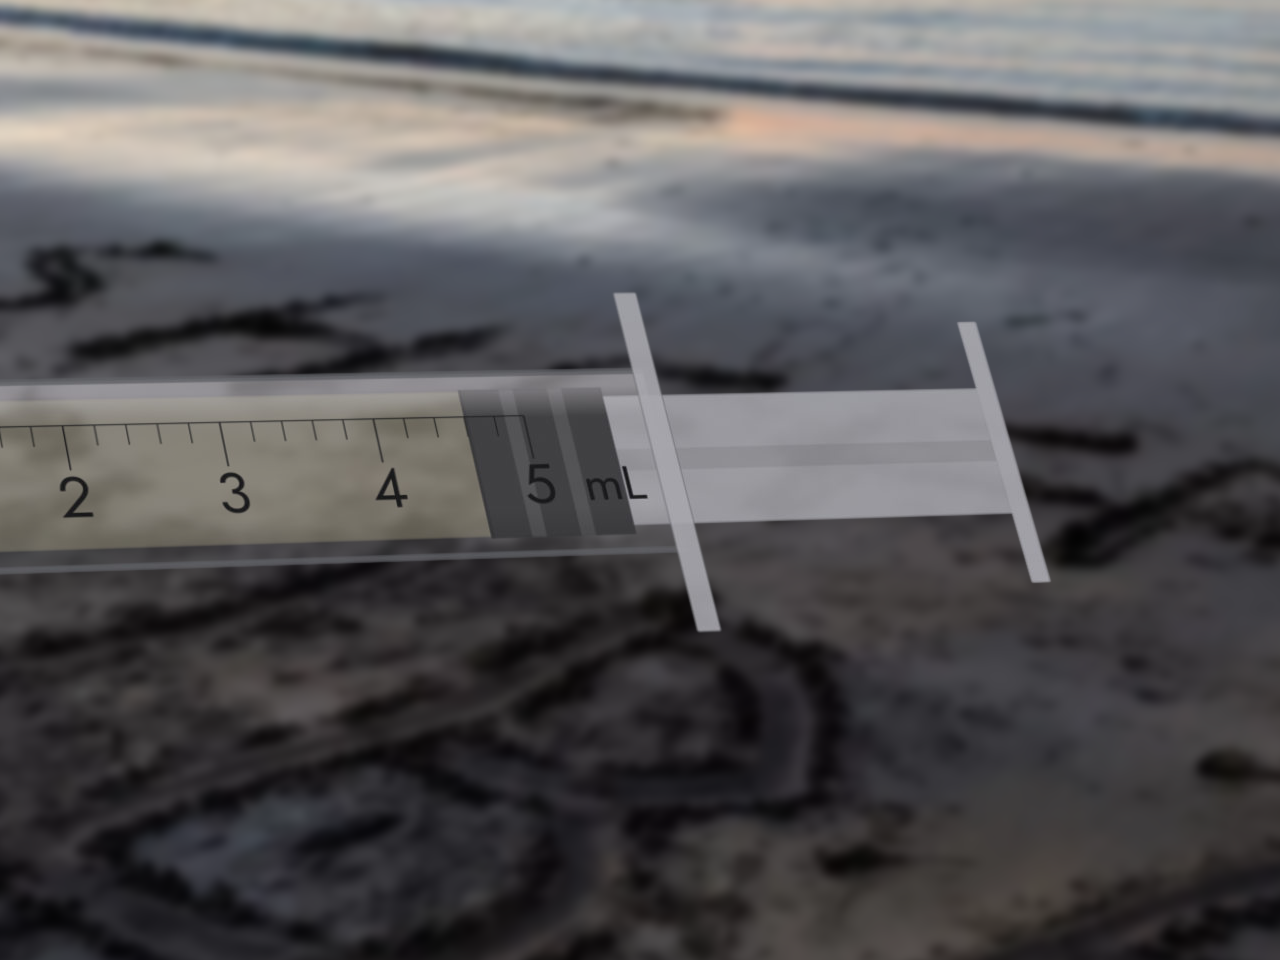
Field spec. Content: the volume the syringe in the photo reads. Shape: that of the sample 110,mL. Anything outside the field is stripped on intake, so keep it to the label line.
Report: 4.6,mL
